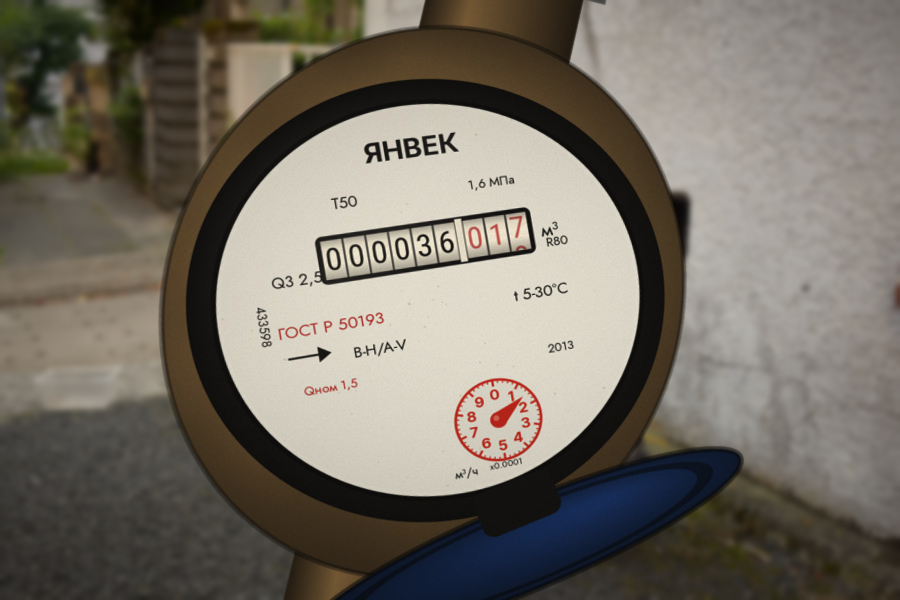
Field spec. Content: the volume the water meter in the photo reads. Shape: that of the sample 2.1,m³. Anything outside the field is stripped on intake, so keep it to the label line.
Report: 36.0171,m³
